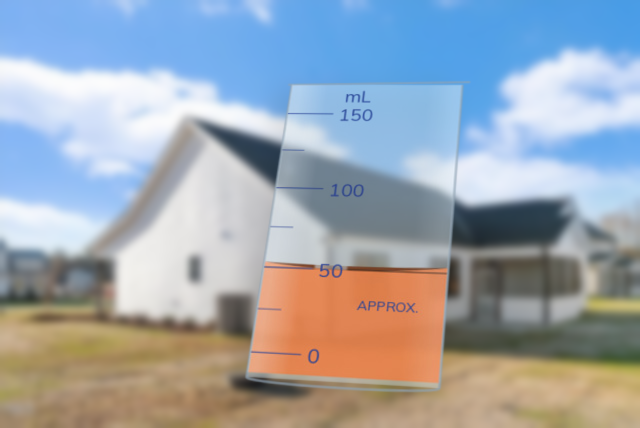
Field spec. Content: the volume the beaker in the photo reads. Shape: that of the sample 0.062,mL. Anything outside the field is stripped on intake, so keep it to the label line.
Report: 50,mL
